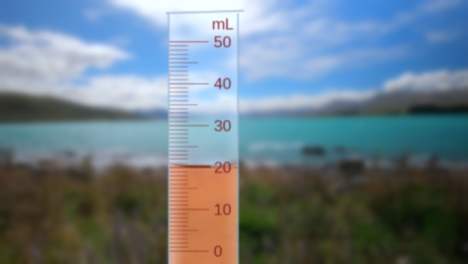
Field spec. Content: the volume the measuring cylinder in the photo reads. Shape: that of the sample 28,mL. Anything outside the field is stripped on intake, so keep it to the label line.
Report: 20,mL
